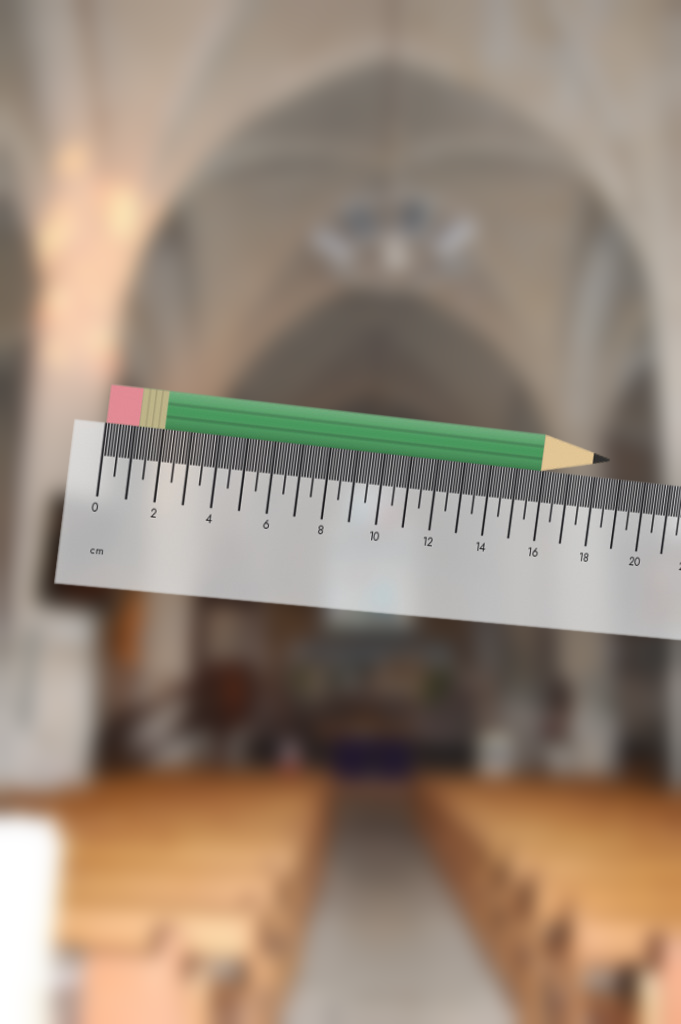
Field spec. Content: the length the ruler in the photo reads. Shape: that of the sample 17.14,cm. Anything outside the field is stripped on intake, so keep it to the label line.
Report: 18.5,cm
